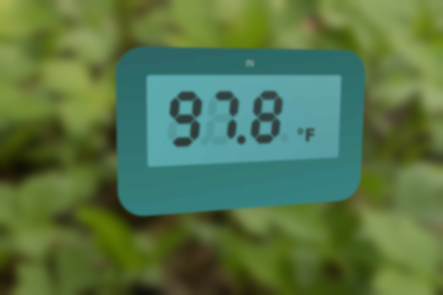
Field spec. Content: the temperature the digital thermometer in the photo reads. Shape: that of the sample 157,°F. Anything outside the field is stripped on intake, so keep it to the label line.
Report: 97.8,°F
